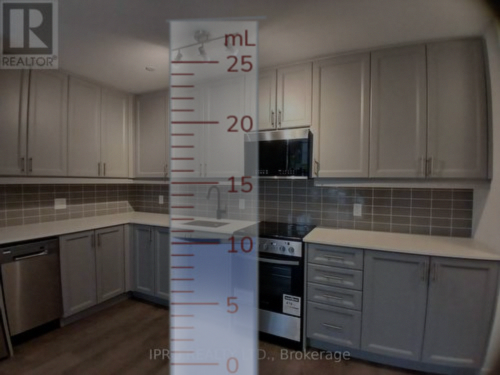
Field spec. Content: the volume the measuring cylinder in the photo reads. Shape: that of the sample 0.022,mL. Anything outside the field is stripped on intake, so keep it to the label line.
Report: 10,mL
